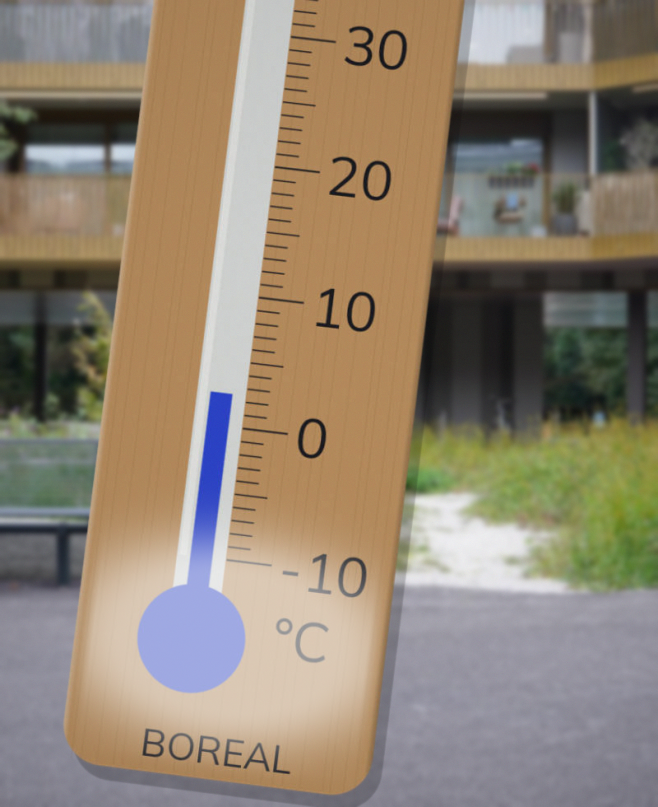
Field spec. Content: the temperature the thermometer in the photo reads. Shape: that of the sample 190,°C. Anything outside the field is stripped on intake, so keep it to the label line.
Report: 2.5,°C
